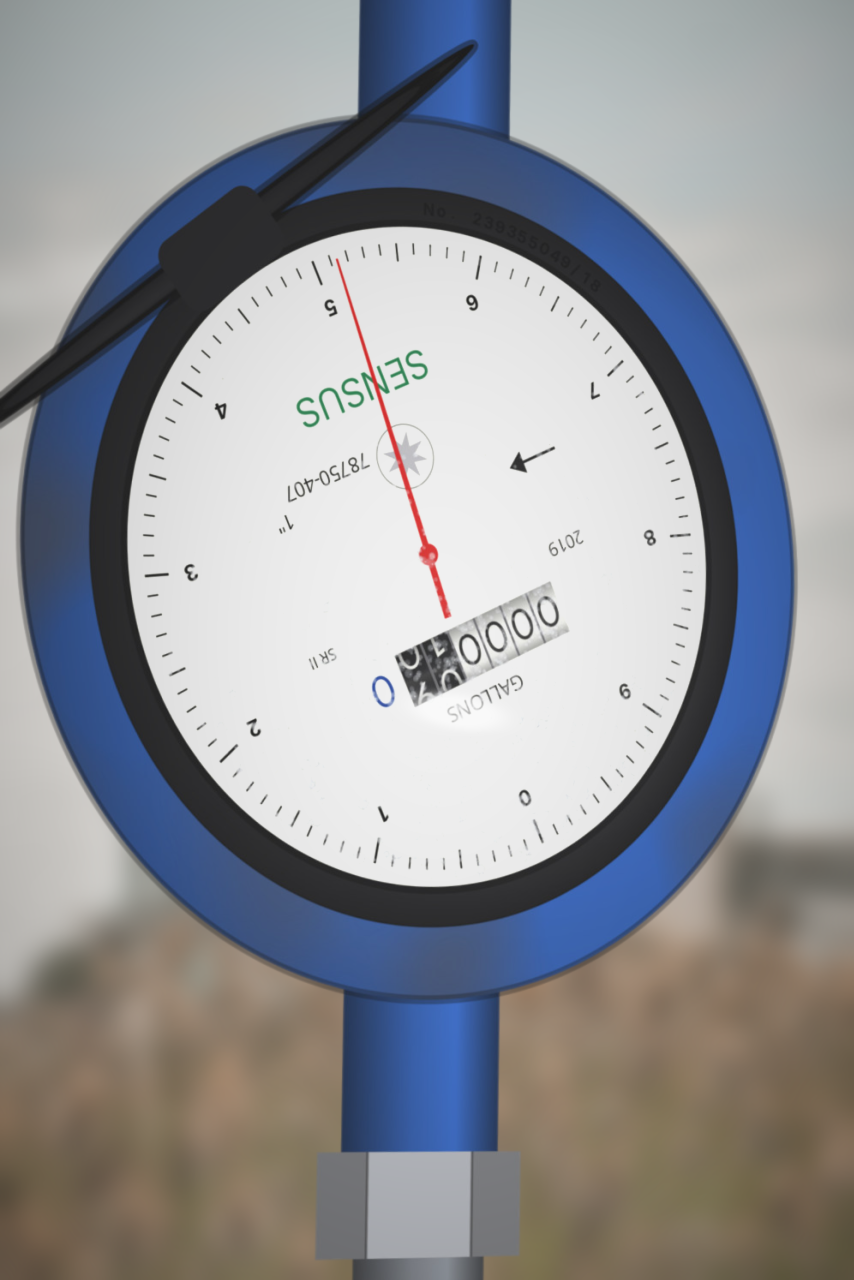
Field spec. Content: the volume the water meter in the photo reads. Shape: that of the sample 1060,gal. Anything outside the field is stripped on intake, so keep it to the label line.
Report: 95.1,gal
